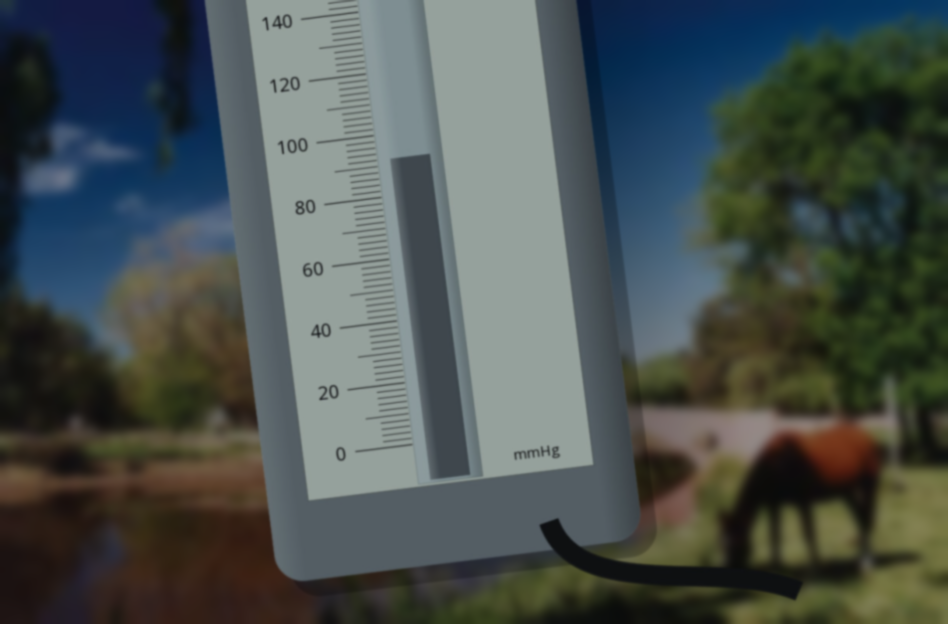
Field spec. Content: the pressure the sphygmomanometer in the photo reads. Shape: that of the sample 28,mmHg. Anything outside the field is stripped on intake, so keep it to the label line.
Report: 92,mmHg
